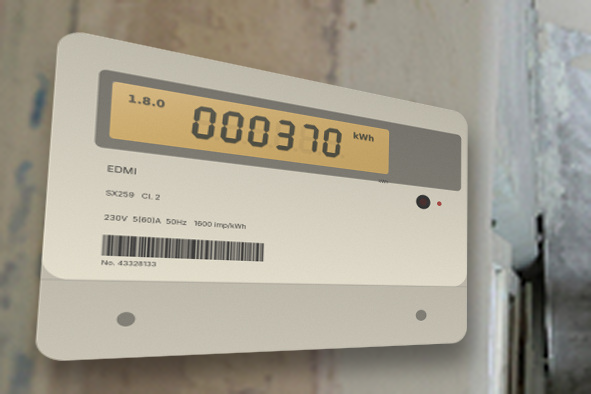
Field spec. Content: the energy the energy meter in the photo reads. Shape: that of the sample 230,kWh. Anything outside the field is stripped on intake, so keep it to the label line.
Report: 370,kWh
